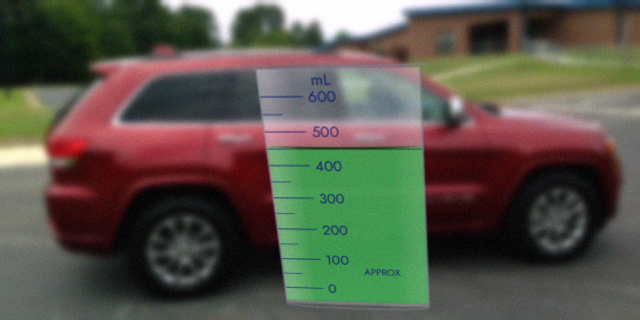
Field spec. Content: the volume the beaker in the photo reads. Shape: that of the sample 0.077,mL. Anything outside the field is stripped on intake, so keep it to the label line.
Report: 450,mL
